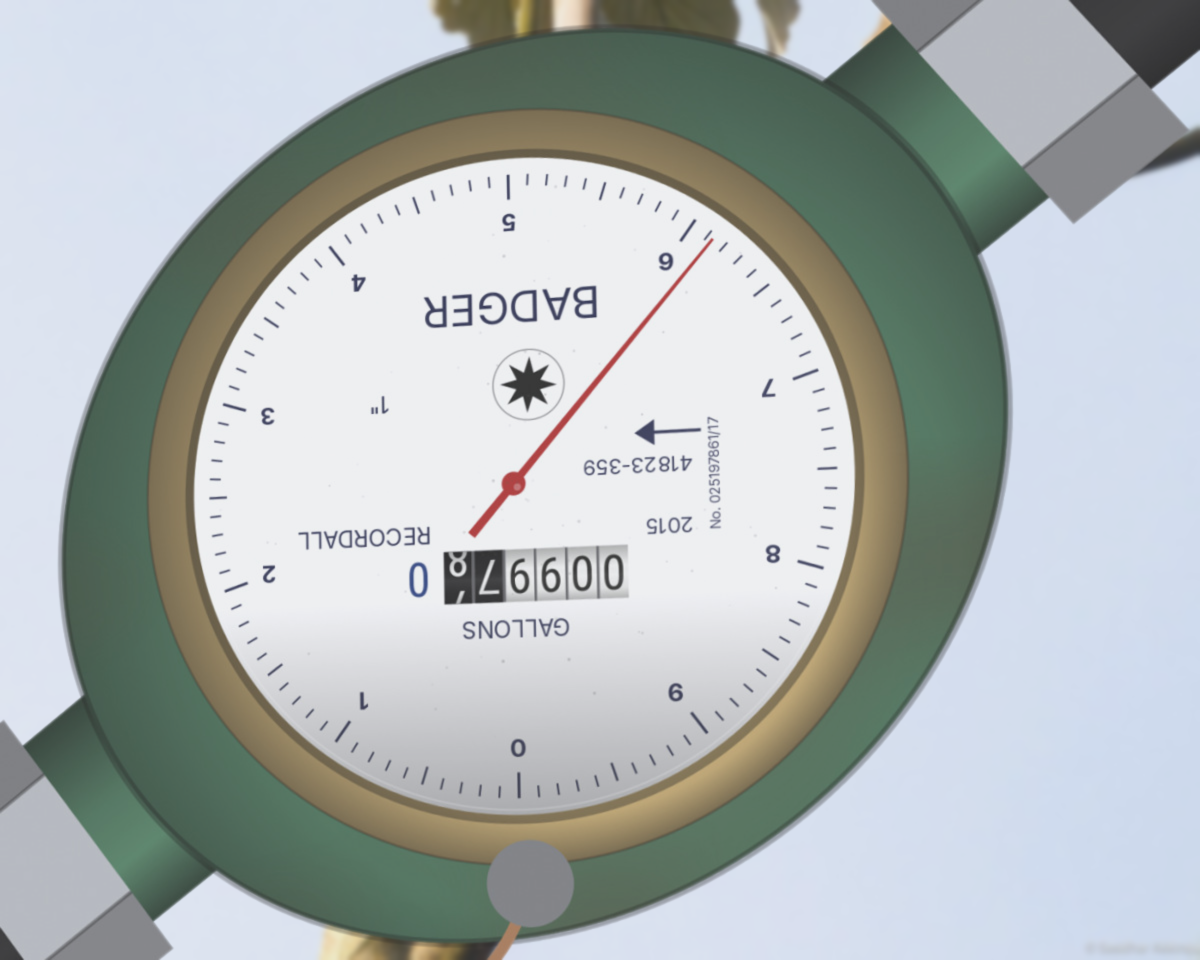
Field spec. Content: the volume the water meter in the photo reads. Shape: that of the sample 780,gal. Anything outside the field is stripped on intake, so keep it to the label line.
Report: 99776.1,gal
